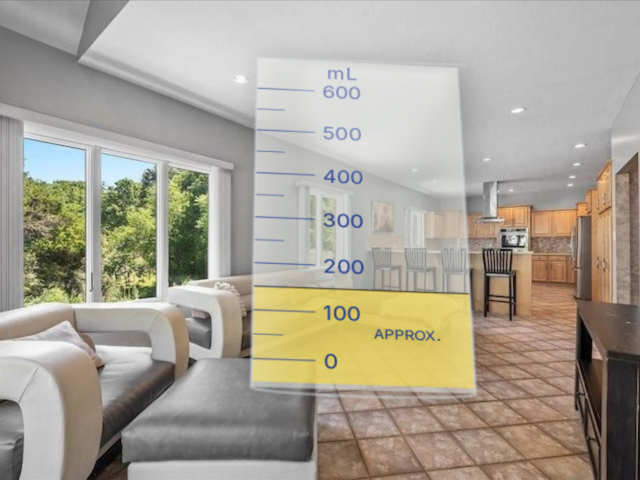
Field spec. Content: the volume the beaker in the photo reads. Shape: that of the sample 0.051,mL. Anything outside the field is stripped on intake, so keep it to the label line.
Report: 150,mL
